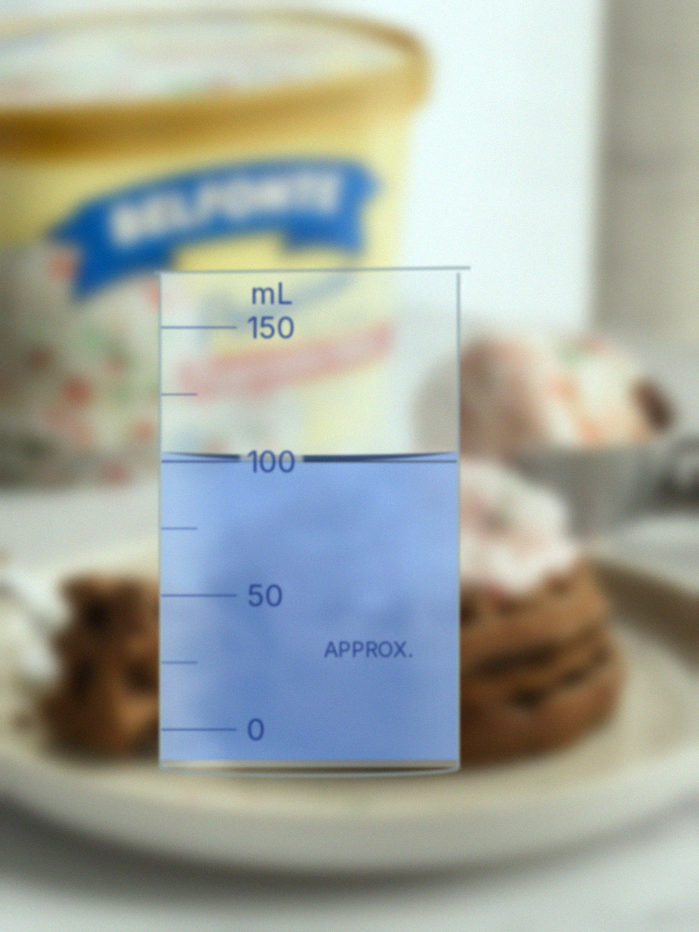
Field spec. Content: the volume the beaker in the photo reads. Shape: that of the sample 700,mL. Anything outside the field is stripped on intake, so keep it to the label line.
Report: 100,mL
